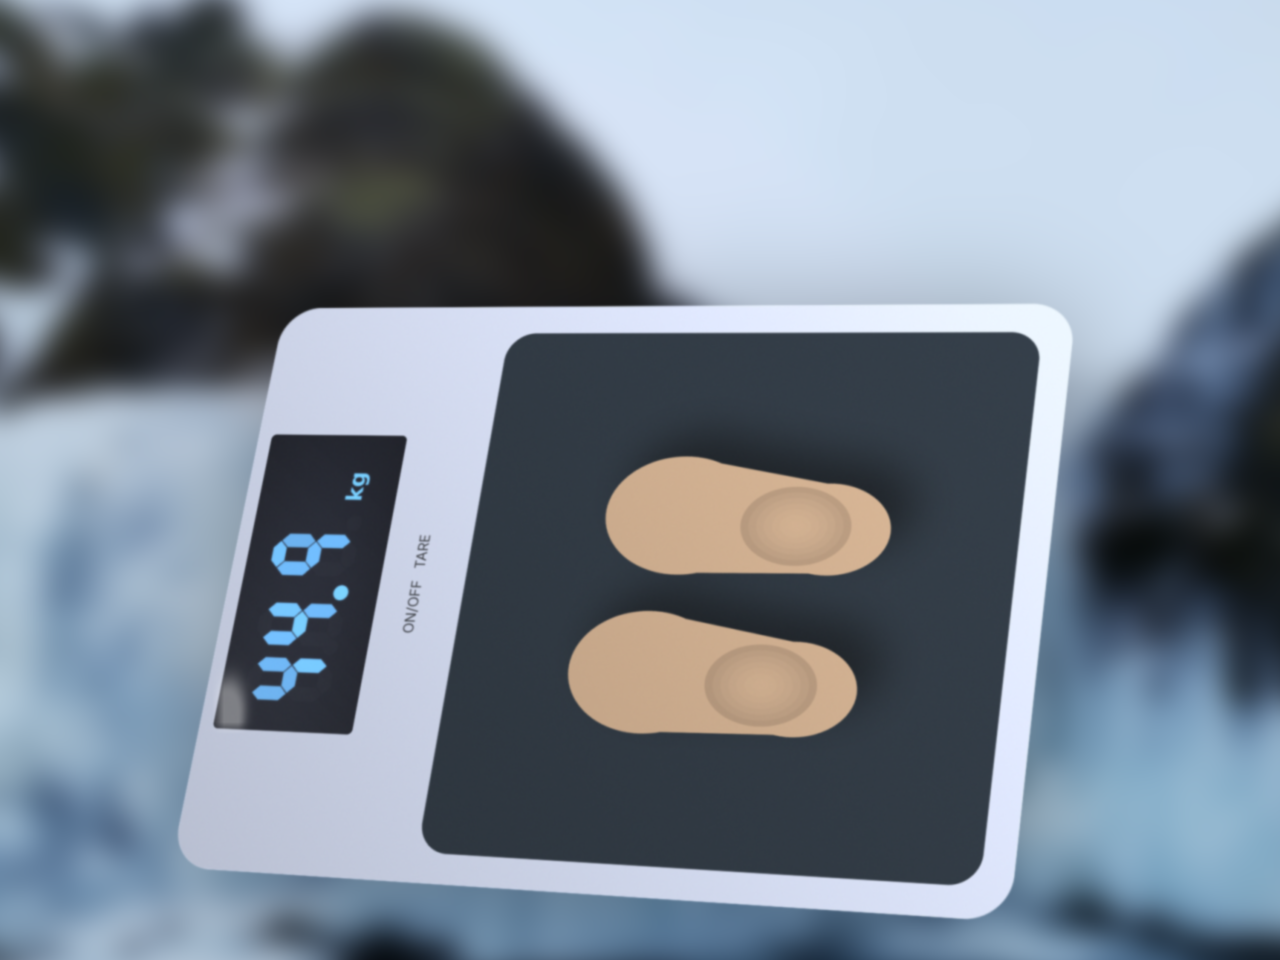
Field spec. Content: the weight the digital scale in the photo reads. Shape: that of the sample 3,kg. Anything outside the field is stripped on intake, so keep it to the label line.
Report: 44.9,kg
